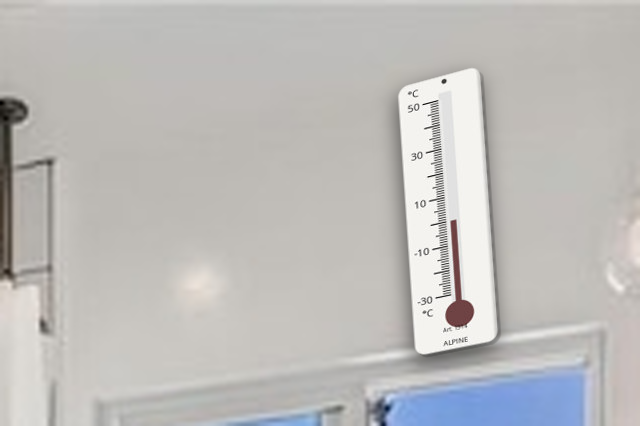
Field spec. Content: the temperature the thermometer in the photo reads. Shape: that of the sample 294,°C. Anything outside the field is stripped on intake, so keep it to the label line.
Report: 0,°C
